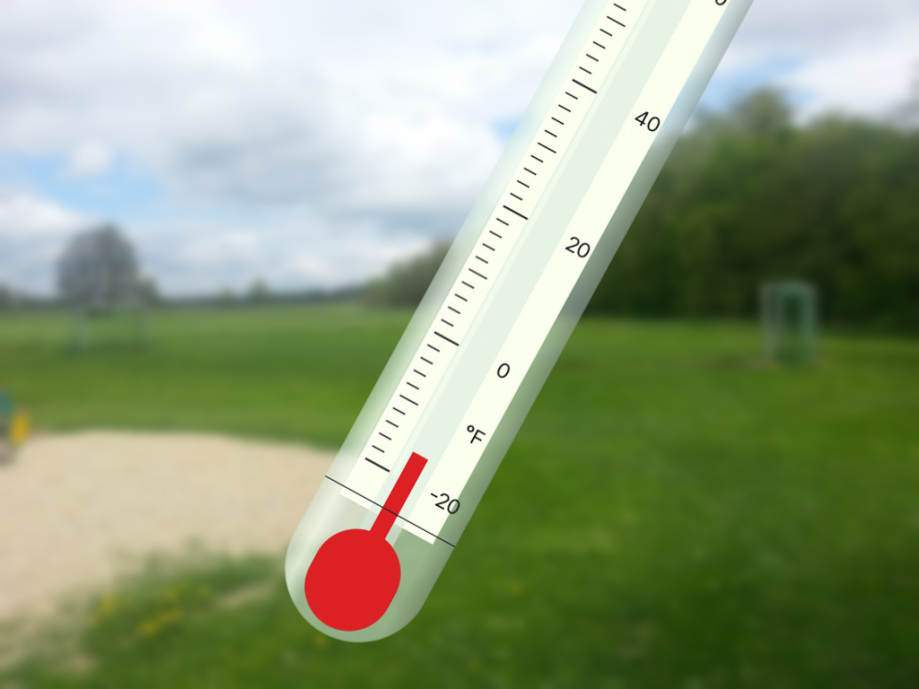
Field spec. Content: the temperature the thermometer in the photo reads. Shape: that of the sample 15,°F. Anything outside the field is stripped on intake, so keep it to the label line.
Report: -16,°F
